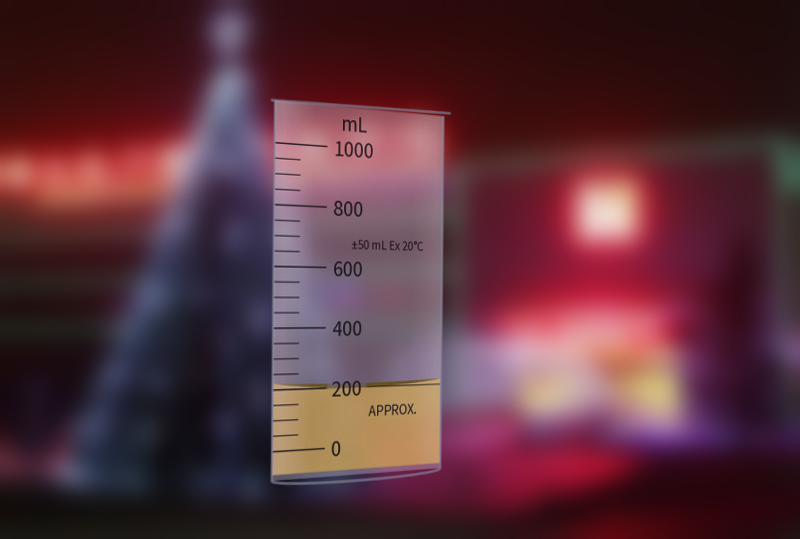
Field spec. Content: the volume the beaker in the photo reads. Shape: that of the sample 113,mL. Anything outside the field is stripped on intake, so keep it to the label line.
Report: 200,mL
